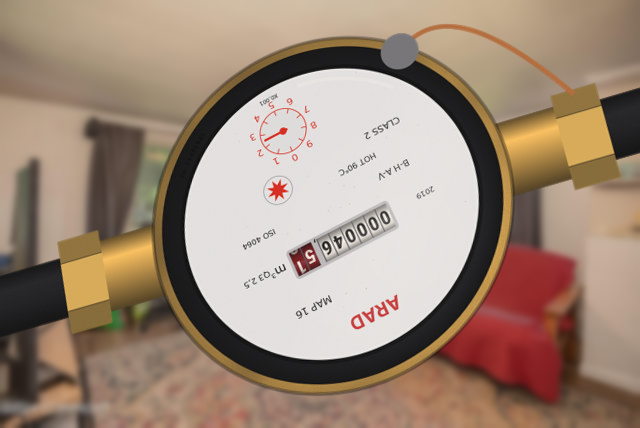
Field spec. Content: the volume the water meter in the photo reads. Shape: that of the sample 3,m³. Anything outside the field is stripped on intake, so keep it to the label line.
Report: 46.512,m³
